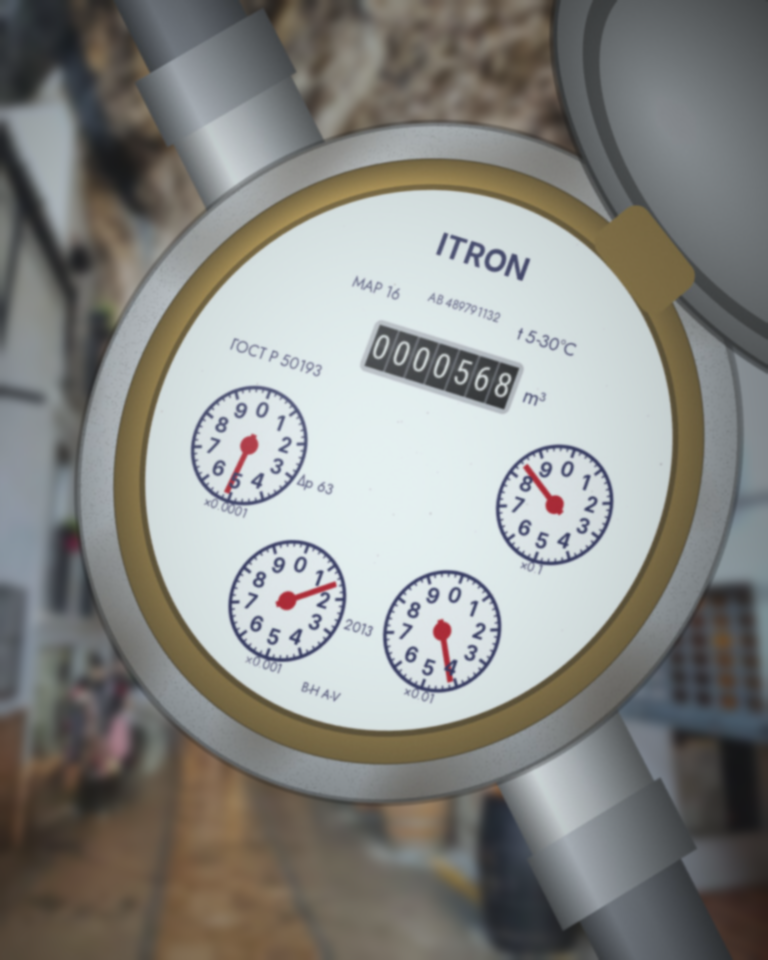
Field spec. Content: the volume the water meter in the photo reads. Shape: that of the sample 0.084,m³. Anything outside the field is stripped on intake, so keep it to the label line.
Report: 568.8415,m³
